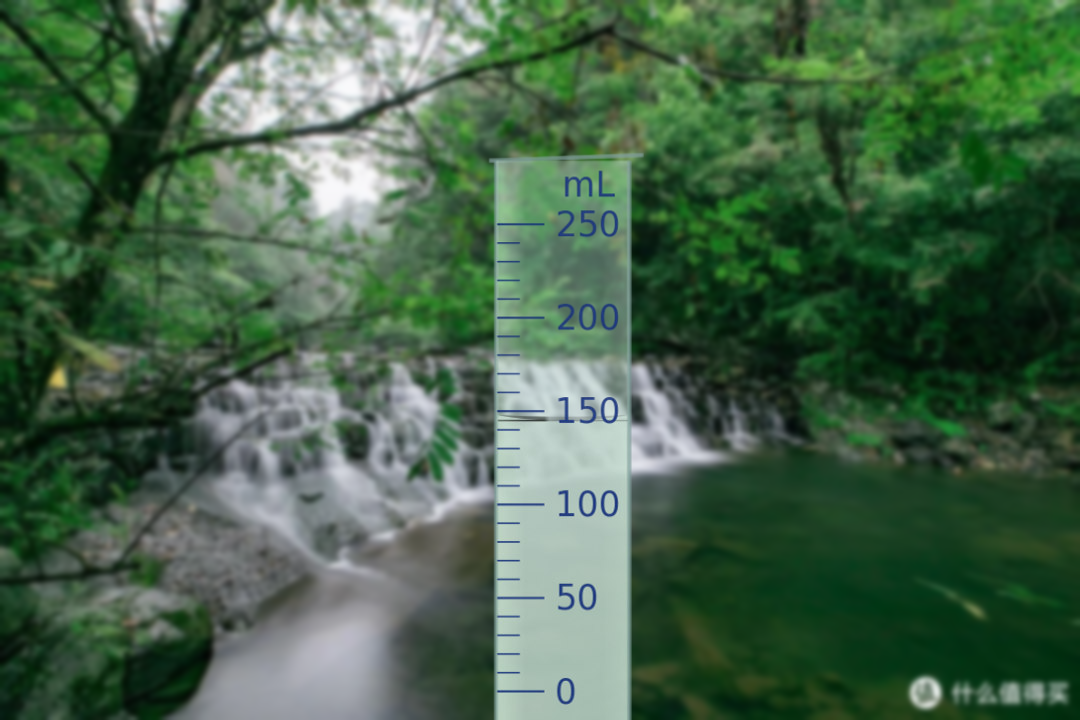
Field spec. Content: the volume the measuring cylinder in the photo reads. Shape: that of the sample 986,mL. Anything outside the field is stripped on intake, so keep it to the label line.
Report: 145,mL
